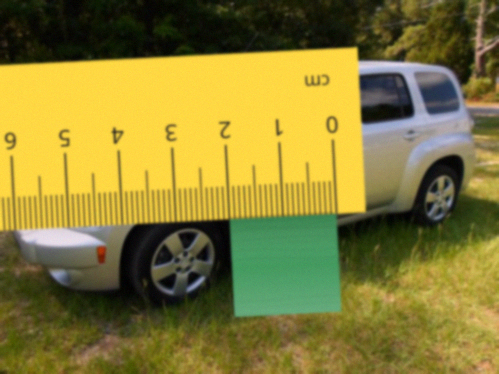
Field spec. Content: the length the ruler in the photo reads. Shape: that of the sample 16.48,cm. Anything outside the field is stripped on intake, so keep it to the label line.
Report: 2,cm
